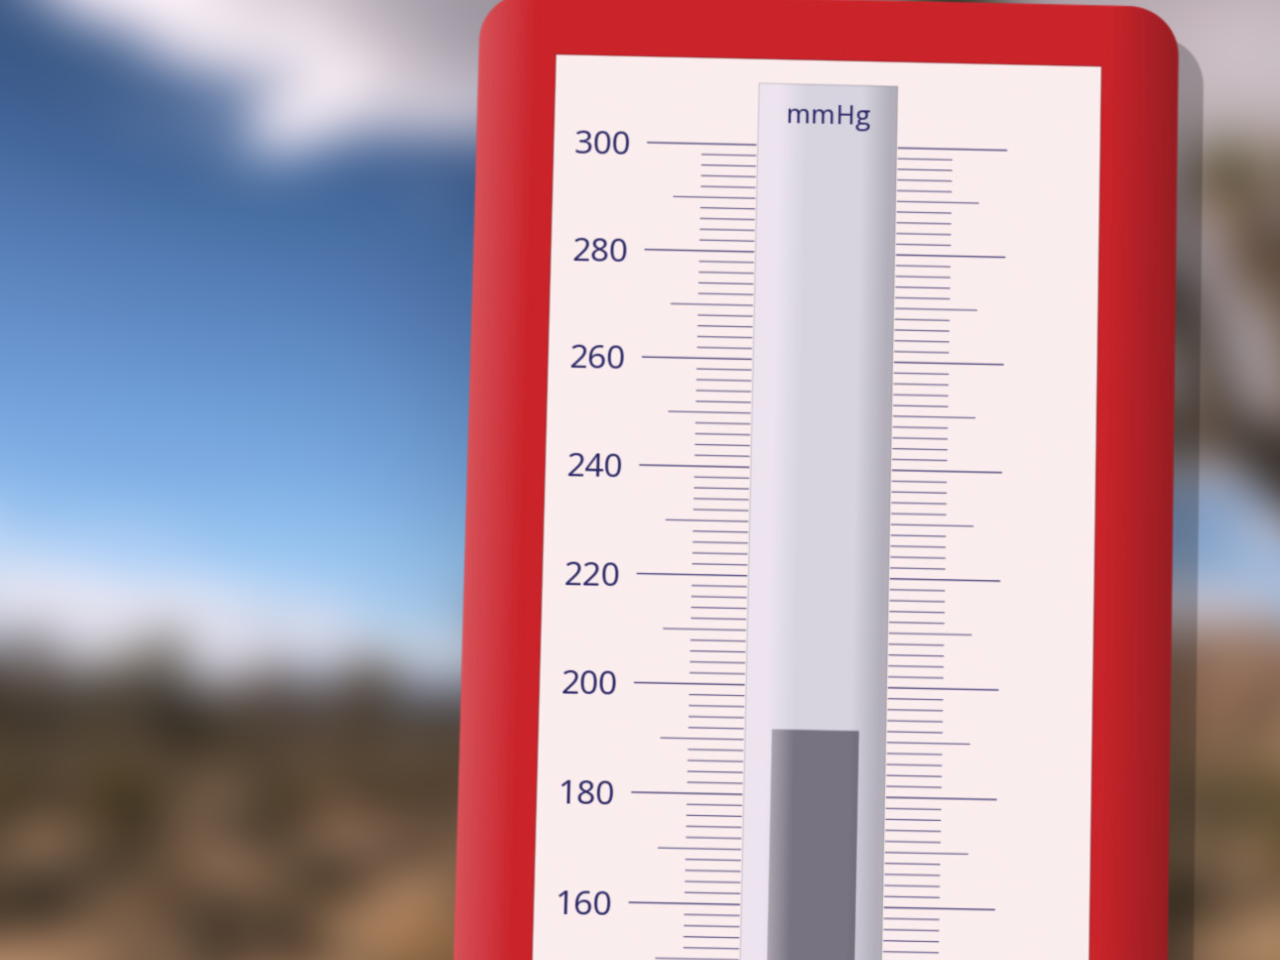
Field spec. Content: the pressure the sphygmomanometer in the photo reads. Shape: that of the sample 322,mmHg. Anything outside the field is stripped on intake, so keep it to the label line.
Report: 192,mmHg
